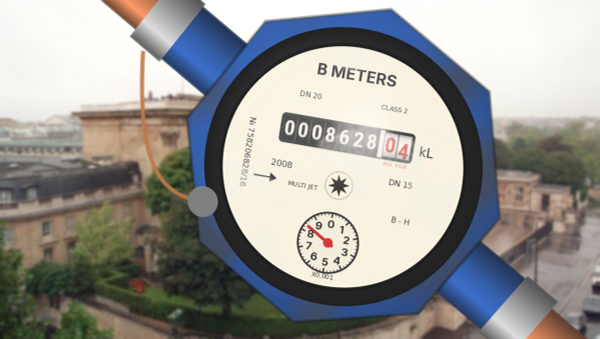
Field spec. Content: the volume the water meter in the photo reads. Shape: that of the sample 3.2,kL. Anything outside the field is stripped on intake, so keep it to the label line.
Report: 8628.038,kL
